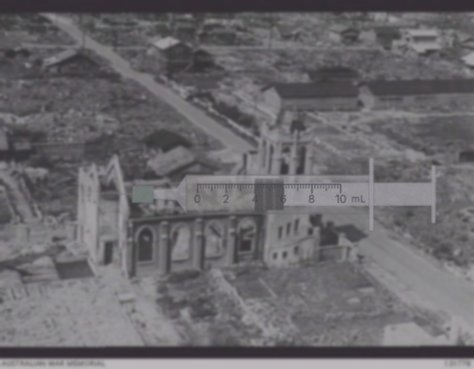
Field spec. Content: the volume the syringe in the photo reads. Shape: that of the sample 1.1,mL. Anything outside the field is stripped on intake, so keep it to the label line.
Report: 4,mL
